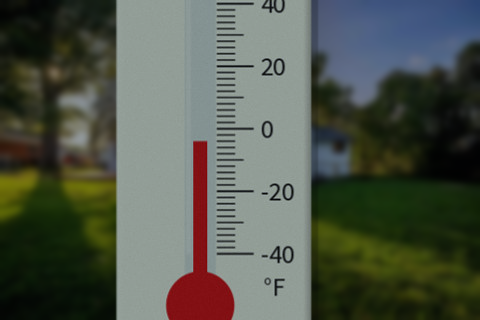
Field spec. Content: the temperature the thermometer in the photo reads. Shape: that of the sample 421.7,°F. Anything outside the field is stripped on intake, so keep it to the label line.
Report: -4,°F
